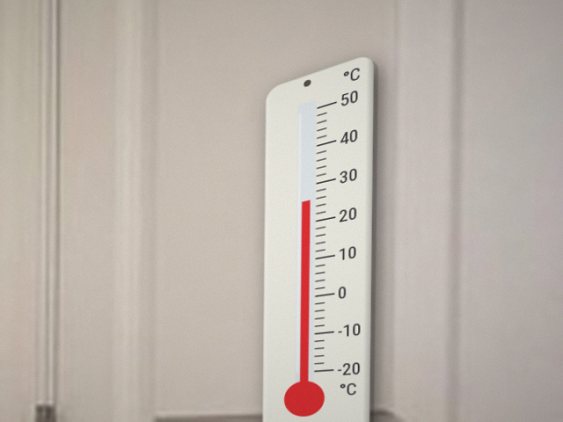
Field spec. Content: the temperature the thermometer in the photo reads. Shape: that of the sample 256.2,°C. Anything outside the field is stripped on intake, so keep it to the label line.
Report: 26,°C
